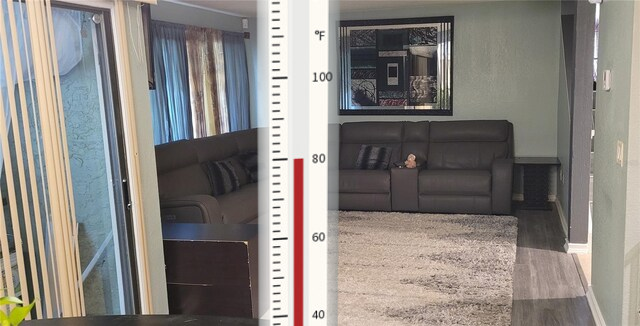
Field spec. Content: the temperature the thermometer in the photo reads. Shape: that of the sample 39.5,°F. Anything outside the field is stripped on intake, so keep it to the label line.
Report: 80,°F
